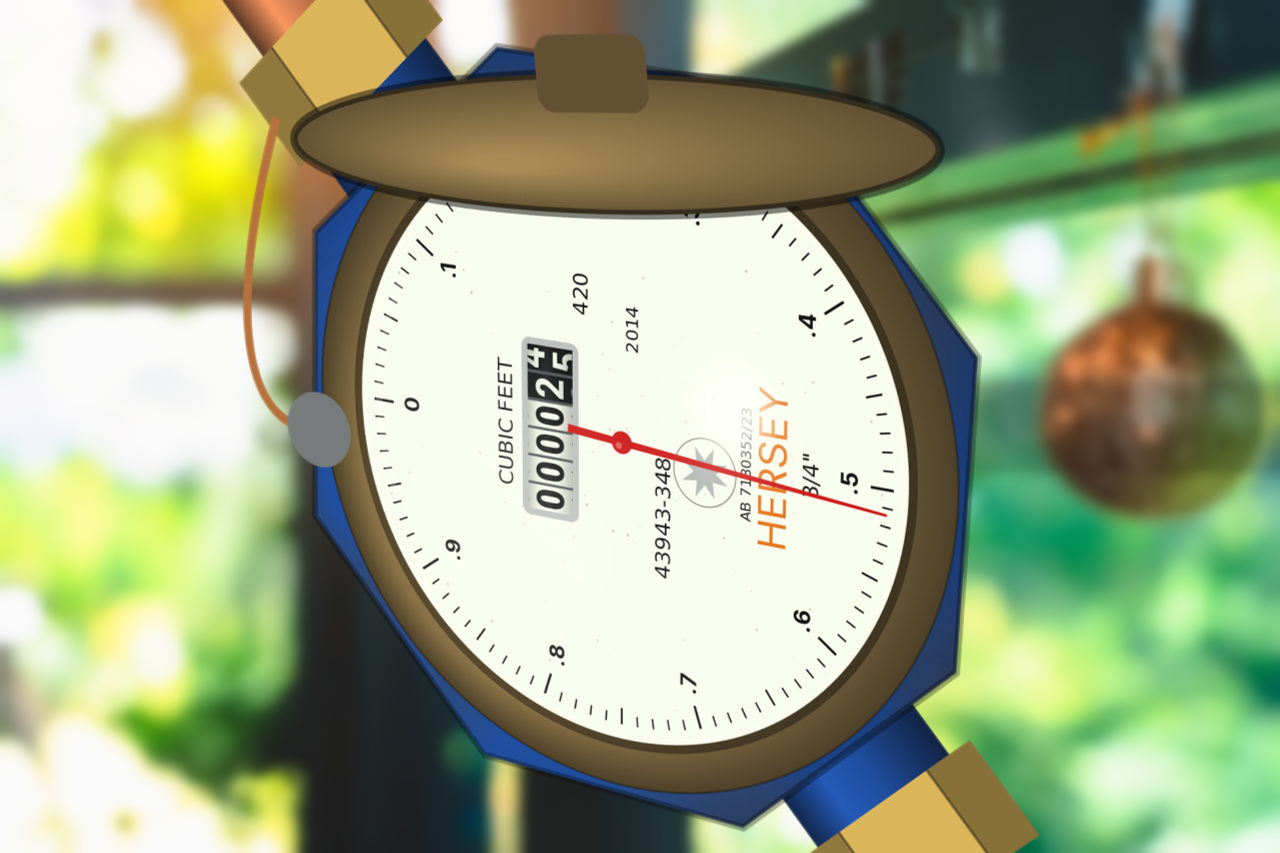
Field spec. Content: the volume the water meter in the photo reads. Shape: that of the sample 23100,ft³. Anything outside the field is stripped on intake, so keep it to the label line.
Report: 24.51,ft³
